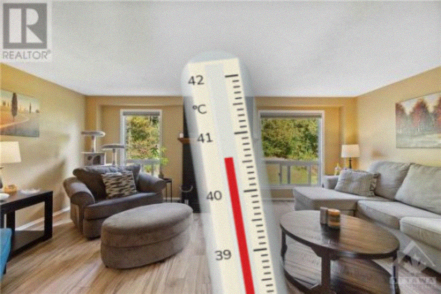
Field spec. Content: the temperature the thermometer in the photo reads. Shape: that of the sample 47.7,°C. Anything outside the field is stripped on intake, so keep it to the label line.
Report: 40.6,°C
